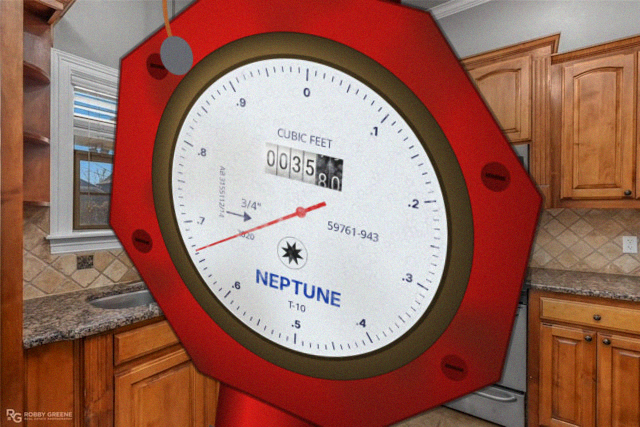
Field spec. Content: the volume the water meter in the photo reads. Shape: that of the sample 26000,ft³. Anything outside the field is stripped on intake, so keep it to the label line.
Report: 3579.66,ft³
